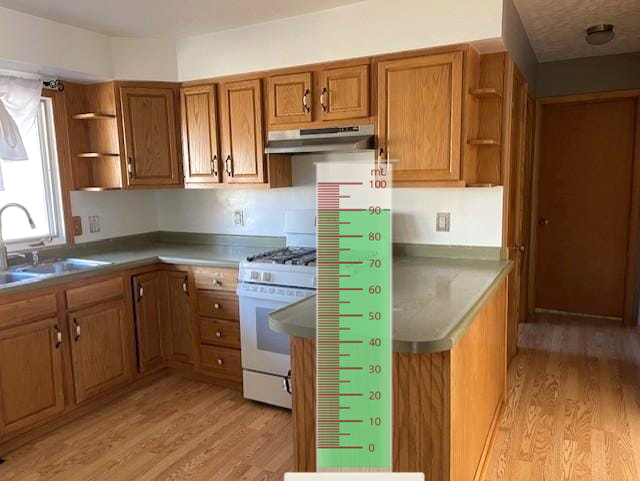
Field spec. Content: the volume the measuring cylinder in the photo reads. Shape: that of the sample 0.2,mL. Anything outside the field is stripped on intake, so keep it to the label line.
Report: 90,mL
